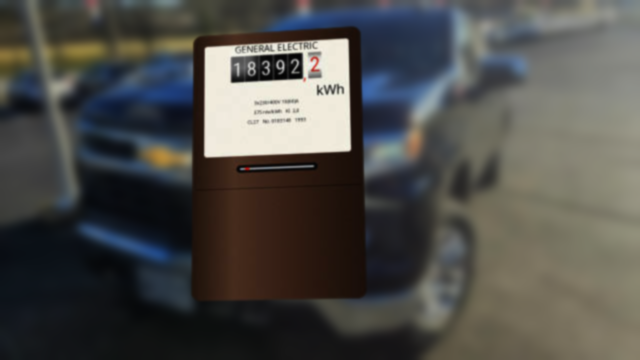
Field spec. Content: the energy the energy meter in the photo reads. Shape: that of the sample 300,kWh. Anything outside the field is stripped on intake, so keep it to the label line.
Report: 18392.2,kWh
